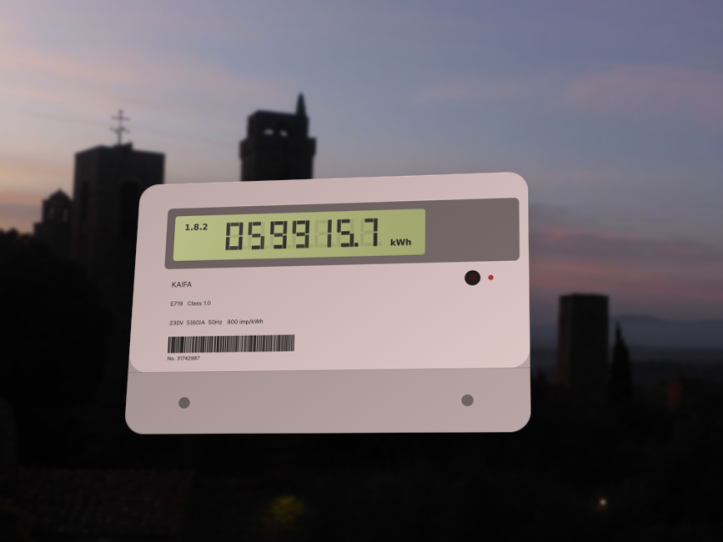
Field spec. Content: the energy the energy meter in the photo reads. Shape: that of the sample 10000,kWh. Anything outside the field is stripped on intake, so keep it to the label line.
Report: 59915.7,kWh
